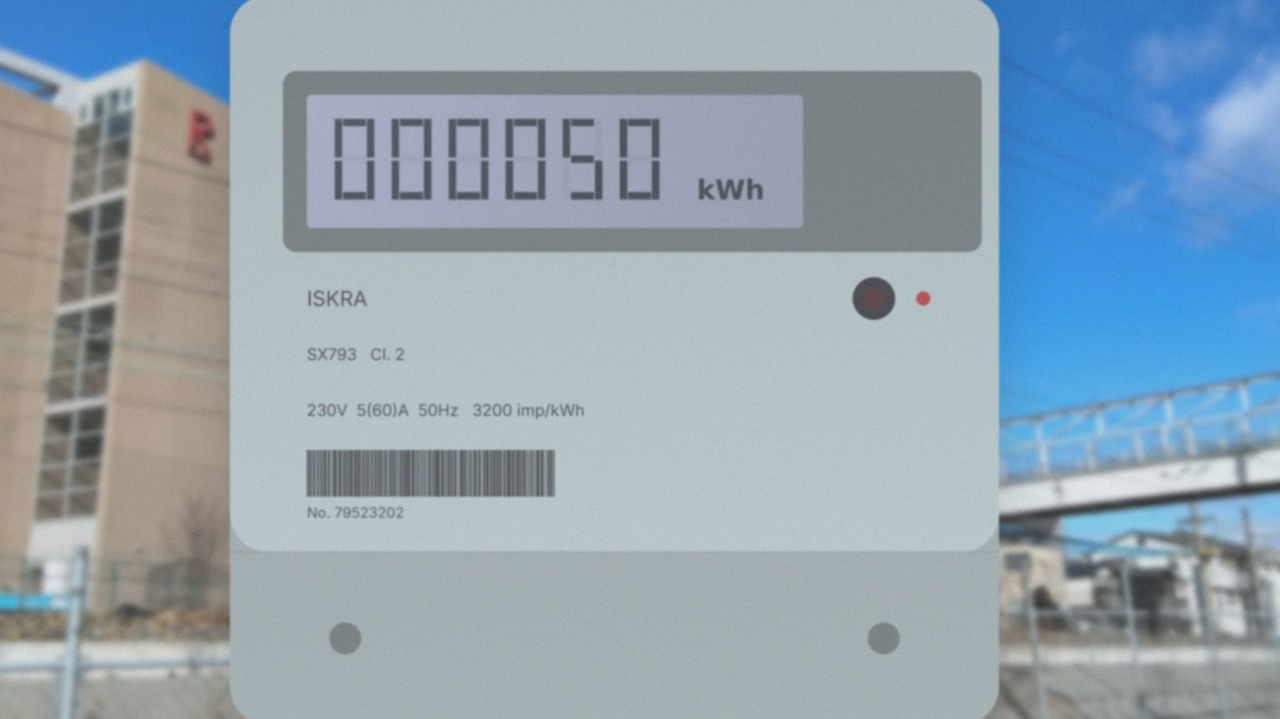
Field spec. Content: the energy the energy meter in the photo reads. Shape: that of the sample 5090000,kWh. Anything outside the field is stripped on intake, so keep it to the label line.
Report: 50,kWh
